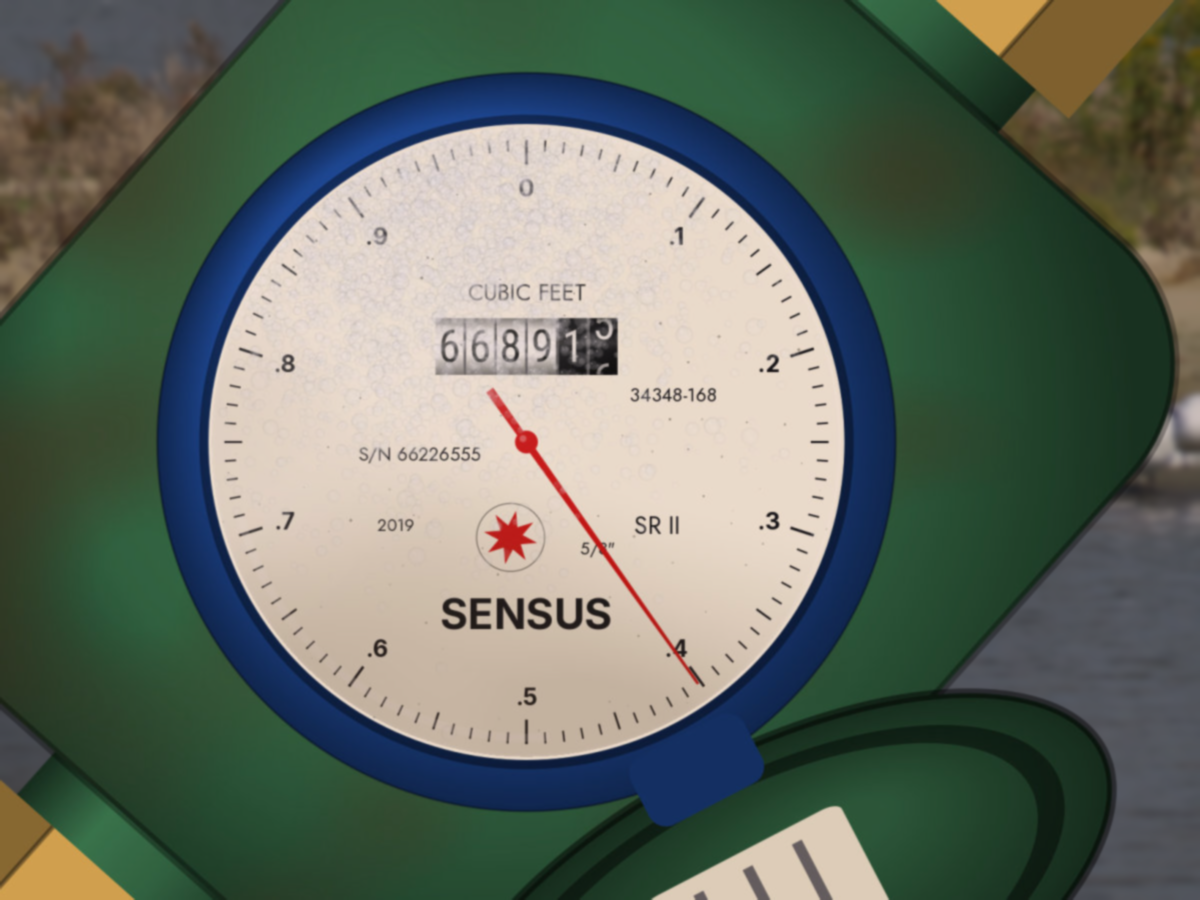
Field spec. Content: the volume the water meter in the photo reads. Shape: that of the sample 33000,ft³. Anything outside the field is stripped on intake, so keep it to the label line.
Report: 668915.40,ft³
